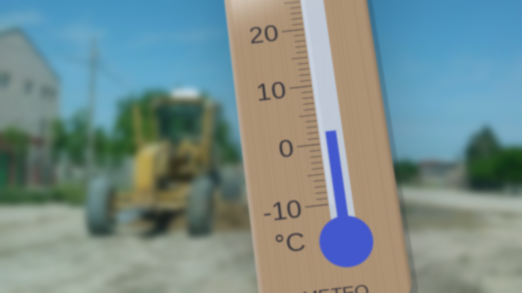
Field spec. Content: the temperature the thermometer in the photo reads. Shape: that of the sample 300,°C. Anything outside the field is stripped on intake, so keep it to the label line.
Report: 2,°C
